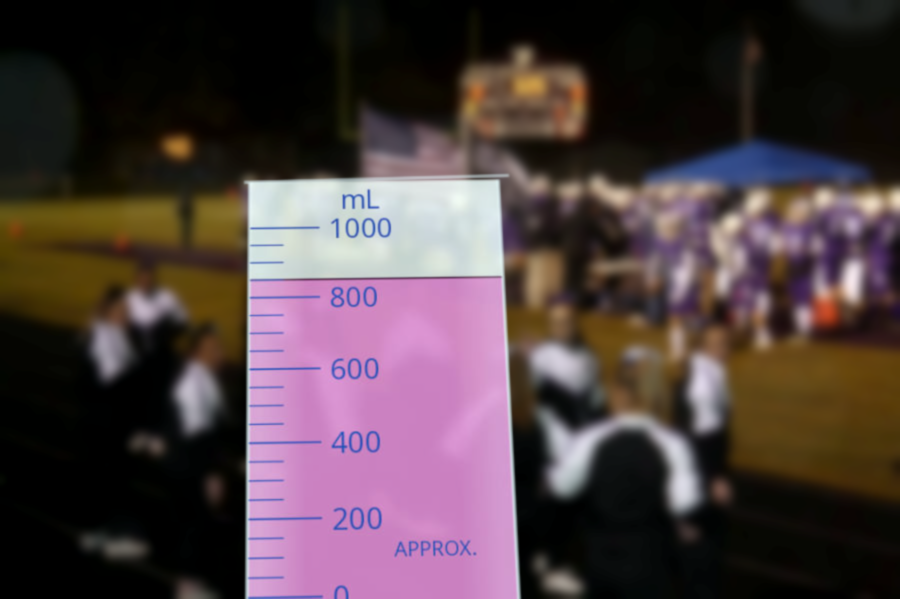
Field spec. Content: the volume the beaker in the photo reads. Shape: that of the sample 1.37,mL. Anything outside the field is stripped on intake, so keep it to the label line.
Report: 850,mL
